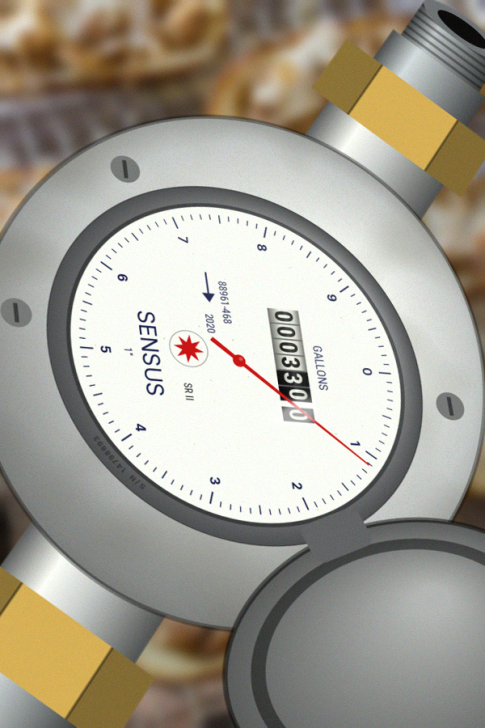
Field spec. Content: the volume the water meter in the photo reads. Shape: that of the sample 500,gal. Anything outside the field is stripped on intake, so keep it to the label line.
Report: 3301.1,gal
